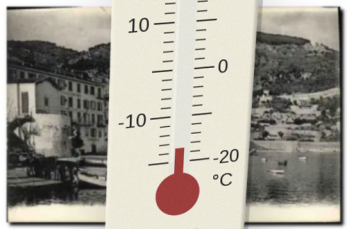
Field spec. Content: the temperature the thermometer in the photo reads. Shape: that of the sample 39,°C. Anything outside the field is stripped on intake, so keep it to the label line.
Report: -17,°C
